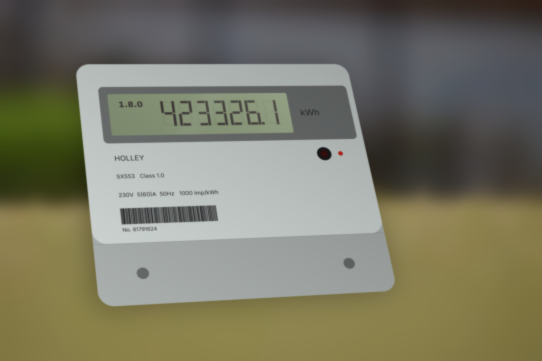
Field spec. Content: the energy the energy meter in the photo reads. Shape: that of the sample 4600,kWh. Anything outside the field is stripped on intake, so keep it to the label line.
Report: 423326.1,kWh
